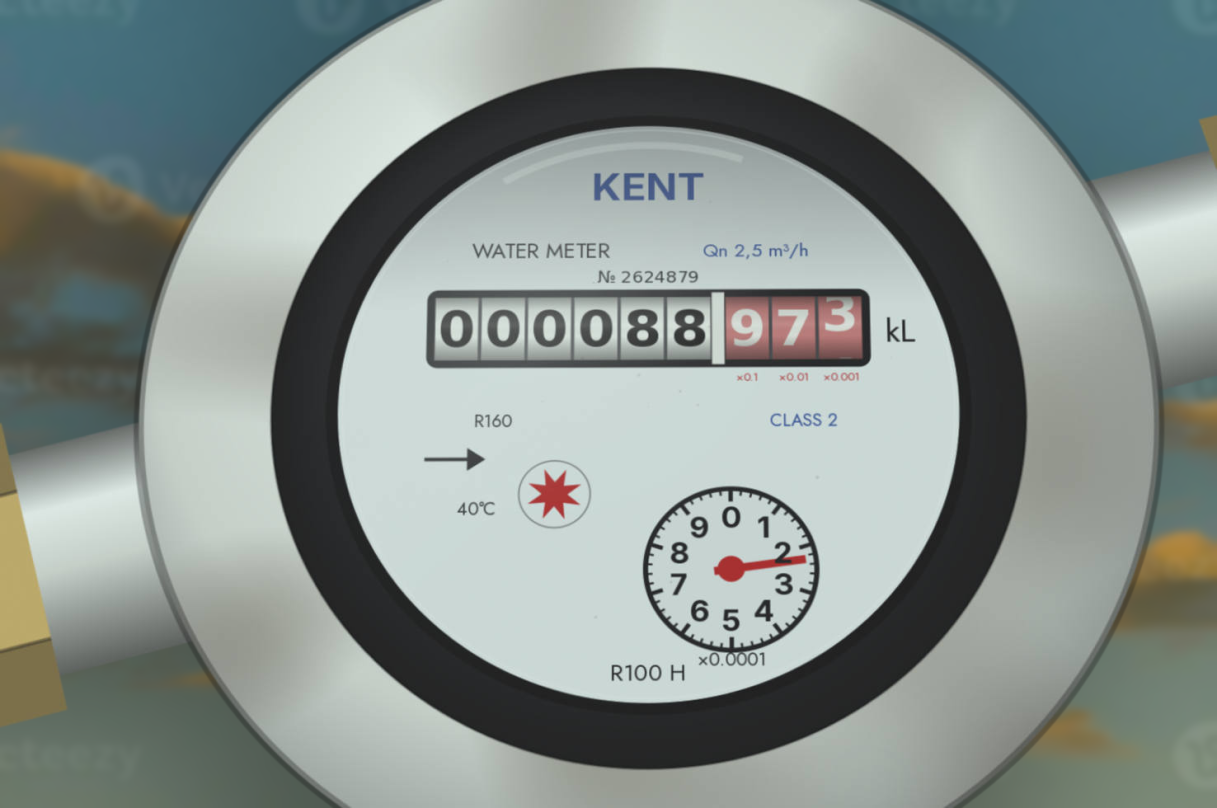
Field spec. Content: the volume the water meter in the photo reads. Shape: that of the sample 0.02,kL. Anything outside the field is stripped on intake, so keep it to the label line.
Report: 88.9732,kL
